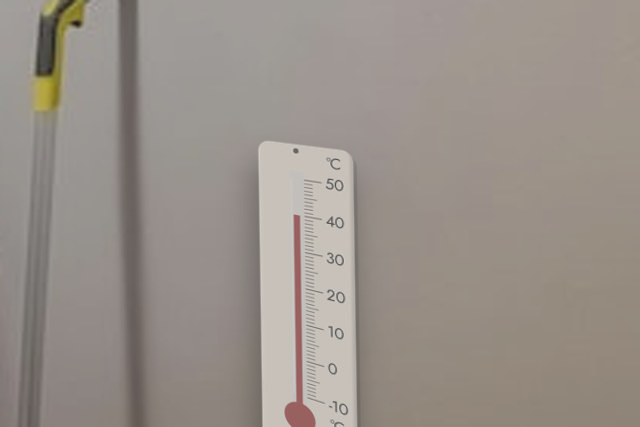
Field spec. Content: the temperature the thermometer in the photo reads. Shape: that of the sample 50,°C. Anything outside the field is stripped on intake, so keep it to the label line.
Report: 40,°C
